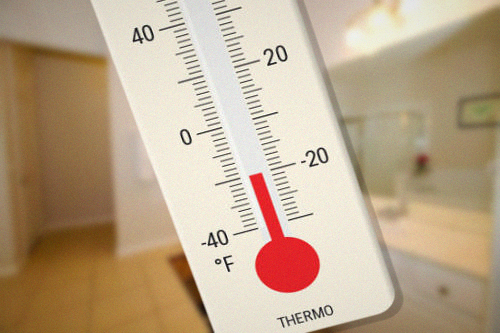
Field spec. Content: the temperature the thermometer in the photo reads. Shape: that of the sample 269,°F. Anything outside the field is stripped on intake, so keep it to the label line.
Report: -20,°F
